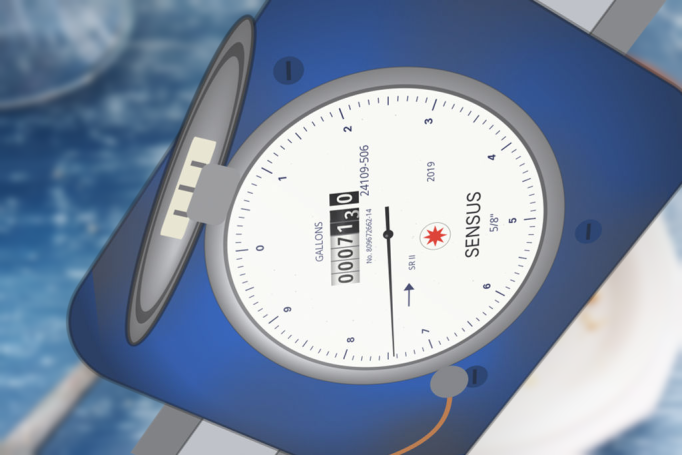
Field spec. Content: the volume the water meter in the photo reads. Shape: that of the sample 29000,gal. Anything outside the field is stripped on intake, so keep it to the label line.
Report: 7127.4,gal
